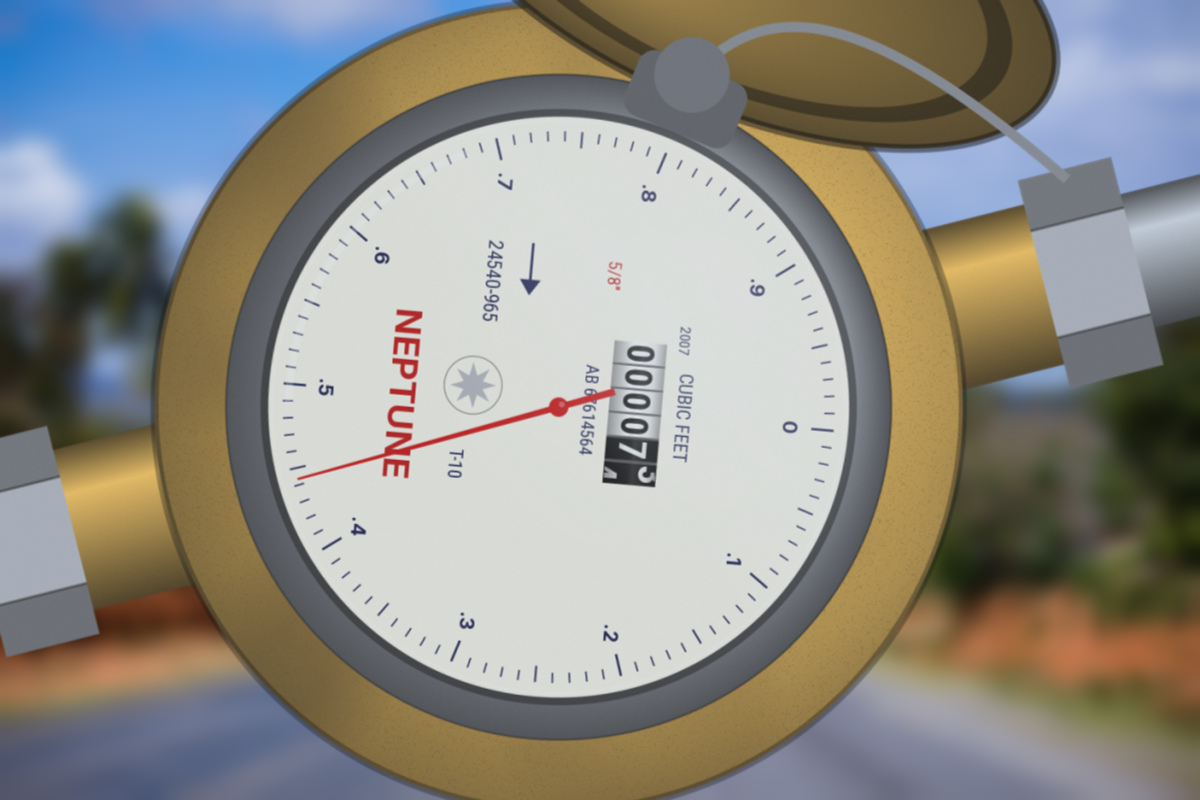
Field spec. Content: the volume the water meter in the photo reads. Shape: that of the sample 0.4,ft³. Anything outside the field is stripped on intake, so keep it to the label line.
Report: 73.44,ft³
